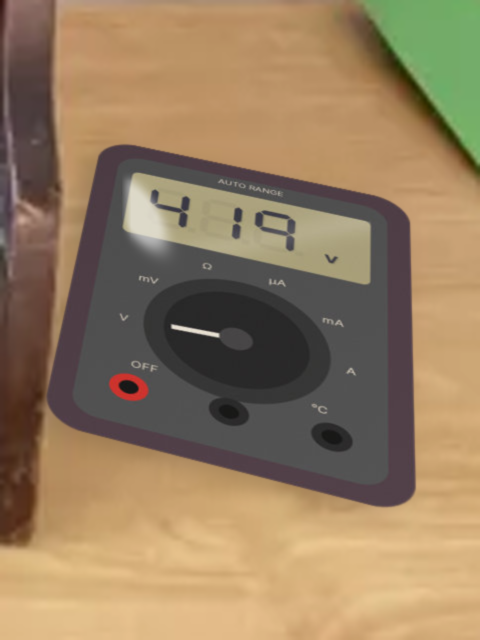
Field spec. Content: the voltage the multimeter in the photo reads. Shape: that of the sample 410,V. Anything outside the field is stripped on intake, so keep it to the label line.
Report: 419,V
